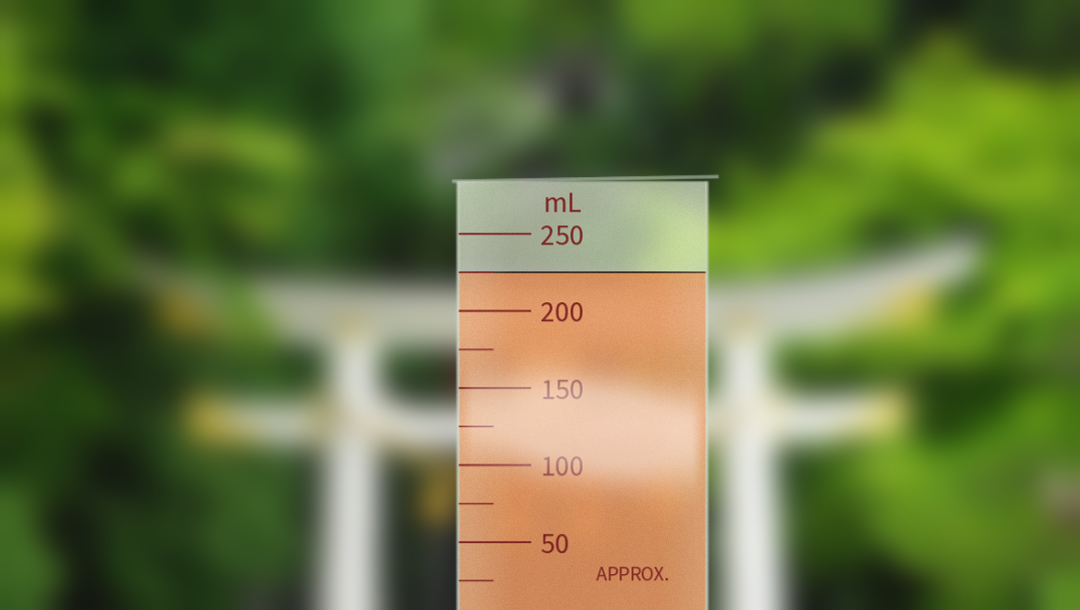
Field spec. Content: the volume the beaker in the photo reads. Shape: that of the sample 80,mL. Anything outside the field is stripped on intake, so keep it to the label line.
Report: 225,mL
